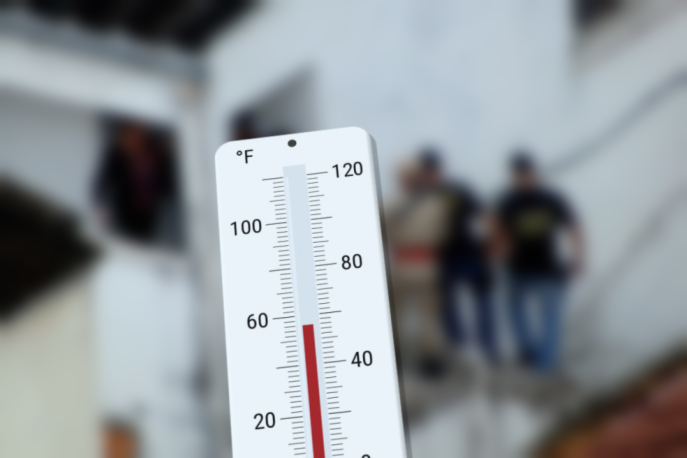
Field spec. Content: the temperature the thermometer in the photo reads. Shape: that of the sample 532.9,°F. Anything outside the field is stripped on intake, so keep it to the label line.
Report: 56,°F
